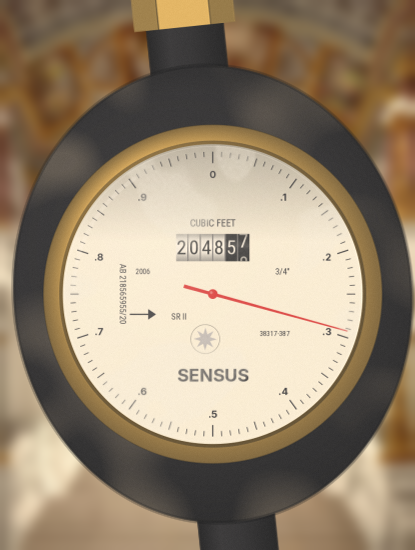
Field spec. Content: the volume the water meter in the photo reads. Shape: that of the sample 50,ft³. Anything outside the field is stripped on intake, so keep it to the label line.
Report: 204857.29,ft³
